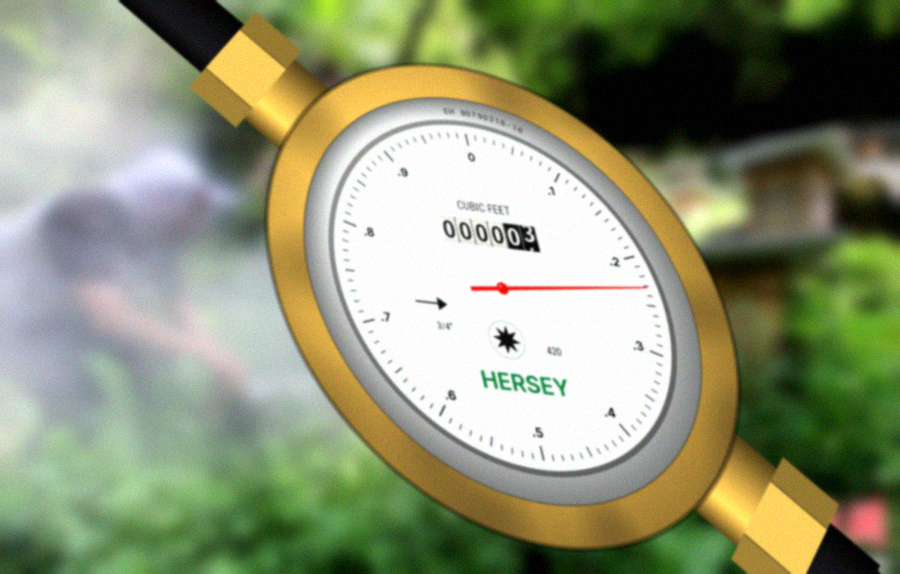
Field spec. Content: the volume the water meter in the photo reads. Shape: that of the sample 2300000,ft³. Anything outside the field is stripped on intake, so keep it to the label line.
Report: 3.23,ft³
